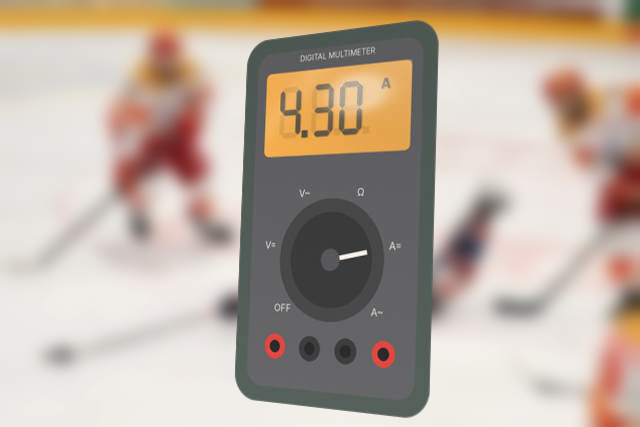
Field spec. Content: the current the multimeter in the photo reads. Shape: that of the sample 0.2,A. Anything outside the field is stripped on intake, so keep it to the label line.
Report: 4.30,A
